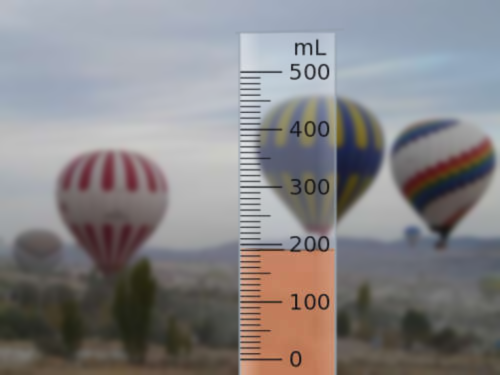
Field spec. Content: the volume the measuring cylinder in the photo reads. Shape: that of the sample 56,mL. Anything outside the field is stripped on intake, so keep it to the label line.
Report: 190,mL
